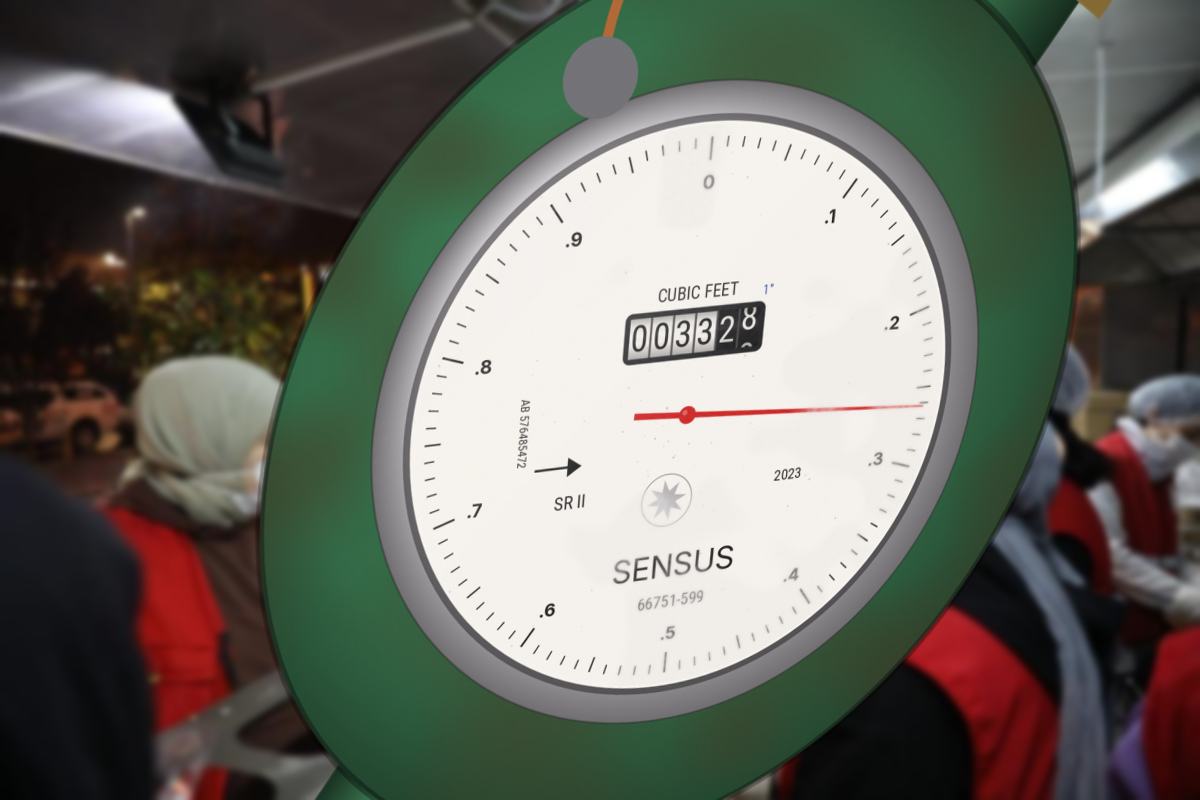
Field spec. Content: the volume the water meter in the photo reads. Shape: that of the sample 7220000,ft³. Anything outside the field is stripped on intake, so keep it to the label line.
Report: 3328.26,ft³
